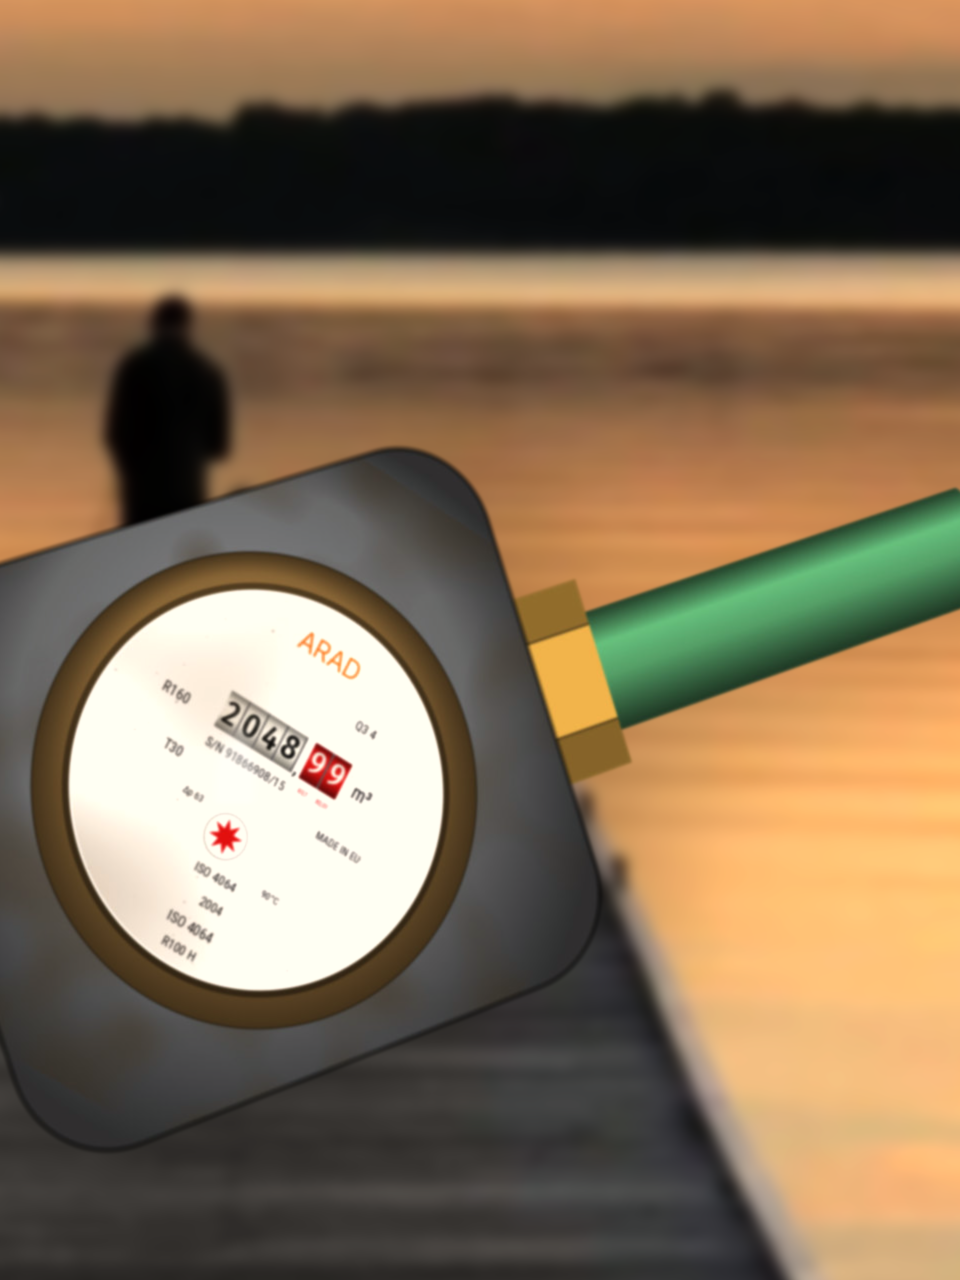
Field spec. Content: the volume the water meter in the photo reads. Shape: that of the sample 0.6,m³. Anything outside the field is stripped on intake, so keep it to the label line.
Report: 2048.99,m³
